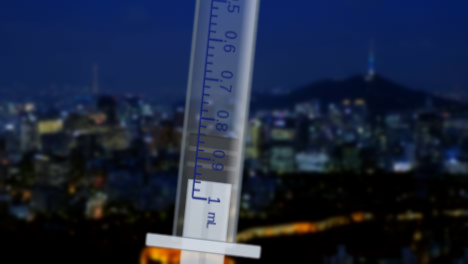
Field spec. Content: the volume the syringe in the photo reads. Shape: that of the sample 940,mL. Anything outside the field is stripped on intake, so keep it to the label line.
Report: 0.84,mL
